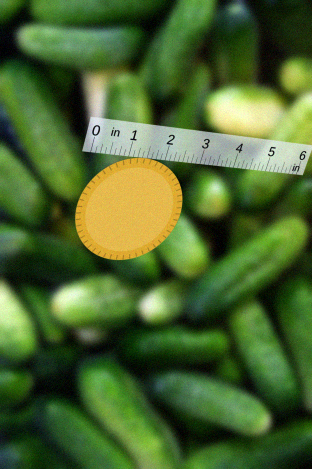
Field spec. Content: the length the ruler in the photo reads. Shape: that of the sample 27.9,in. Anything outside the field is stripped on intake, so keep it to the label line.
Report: 2.875,in
